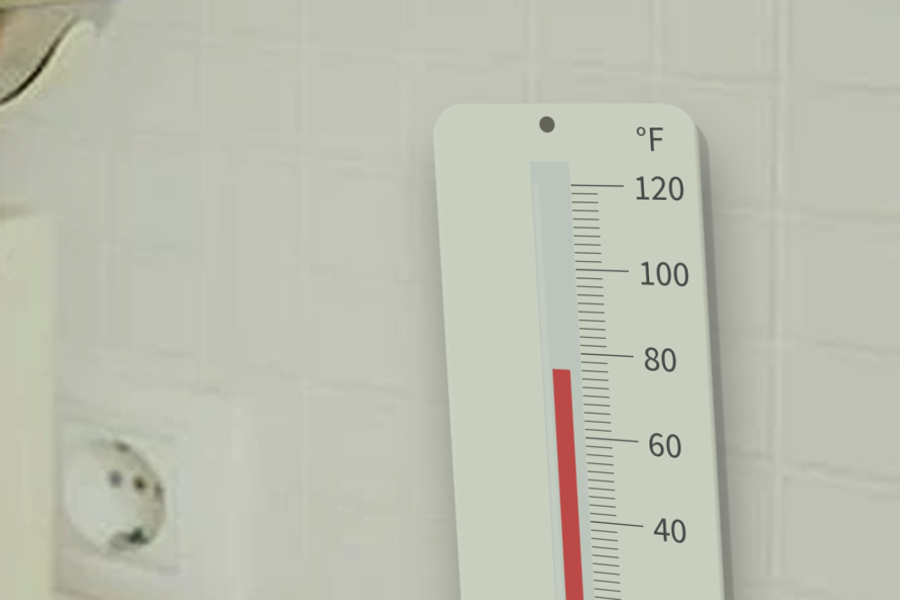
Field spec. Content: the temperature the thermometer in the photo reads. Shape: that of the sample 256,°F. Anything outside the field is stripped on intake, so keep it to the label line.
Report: 76,°F
